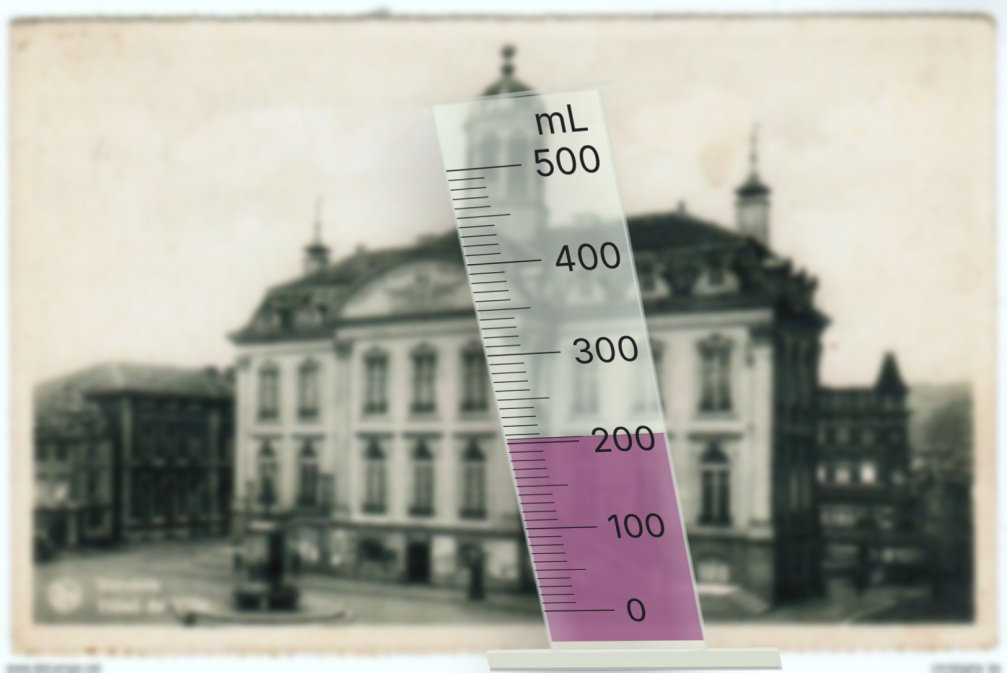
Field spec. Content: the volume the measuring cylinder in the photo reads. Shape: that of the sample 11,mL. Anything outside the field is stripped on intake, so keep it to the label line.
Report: 205,mL
